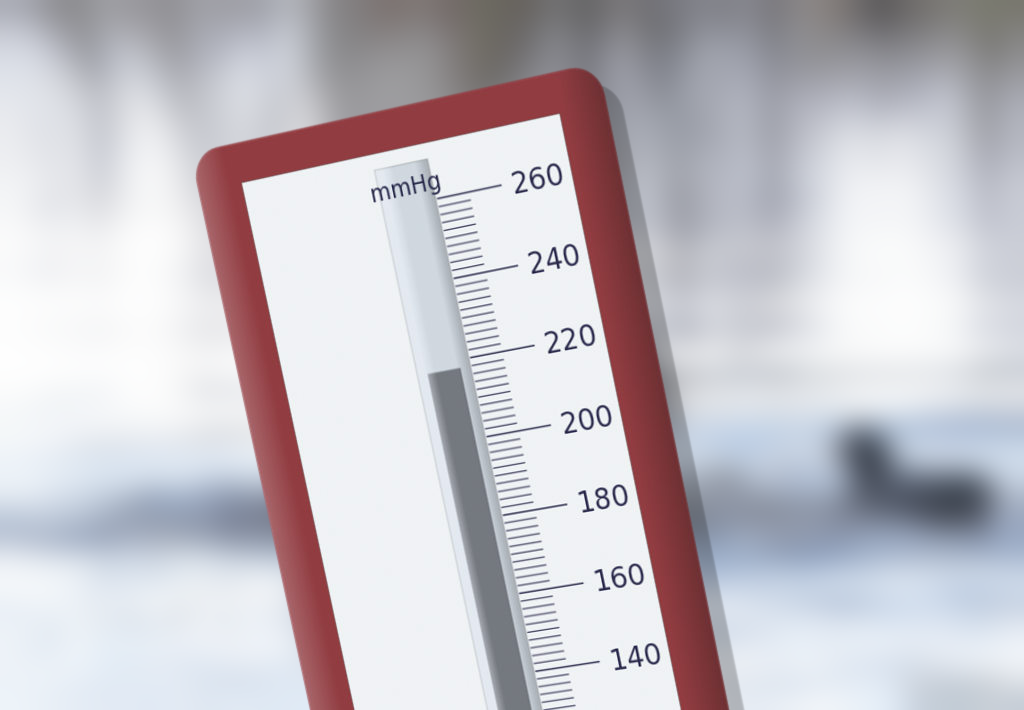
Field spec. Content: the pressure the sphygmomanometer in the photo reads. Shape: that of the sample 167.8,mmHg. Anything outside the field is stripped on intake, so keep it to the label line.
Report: 218,mmHg
